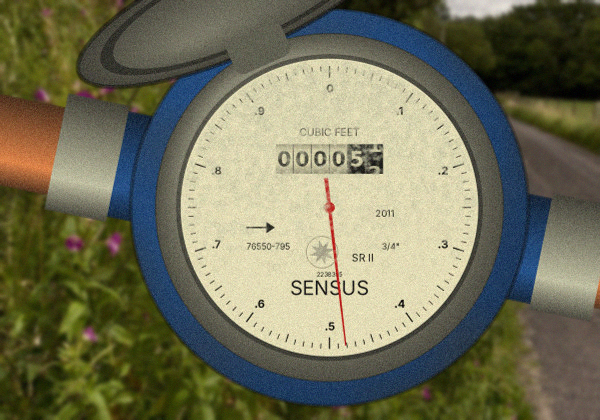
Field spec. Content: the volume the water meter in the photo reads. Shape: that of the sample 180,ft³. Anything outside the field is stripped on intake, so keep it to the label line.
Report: 51.48,ft³
